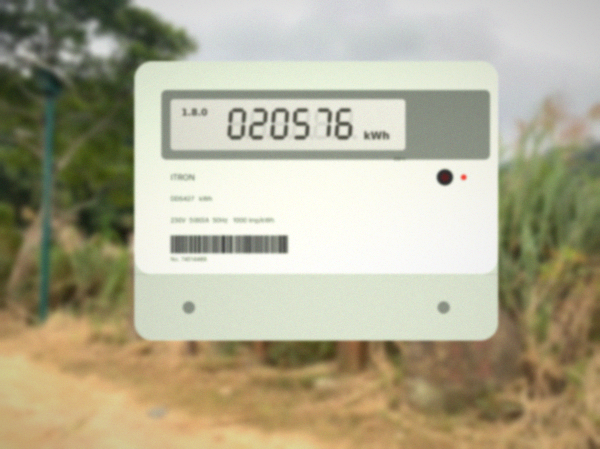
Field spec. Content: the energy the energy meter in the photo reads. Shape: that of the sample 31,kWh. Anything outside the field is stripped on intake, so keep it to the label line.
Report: 20576,kWh
